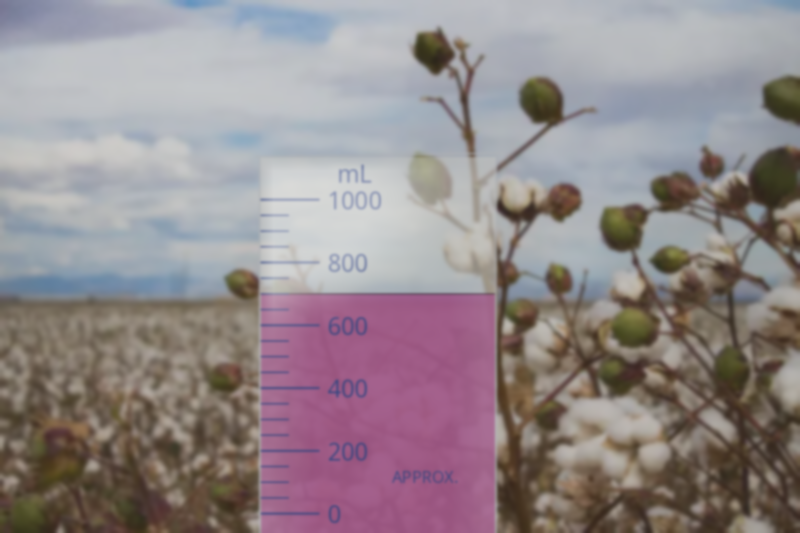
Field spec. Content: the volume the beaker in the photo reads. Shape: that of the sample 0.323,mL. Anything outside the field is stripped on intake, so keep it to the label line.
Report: 700,mL
